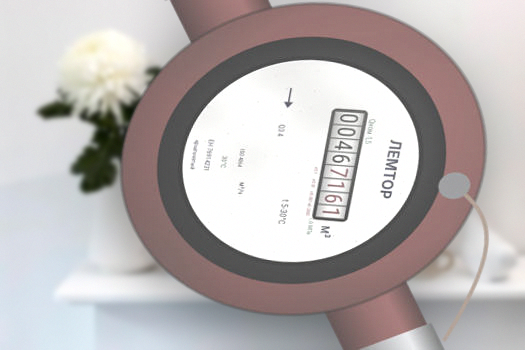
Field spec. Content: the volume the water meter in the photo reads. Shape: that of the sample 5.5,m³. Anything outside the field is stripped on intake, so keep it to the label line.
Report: 46.7161,m³
